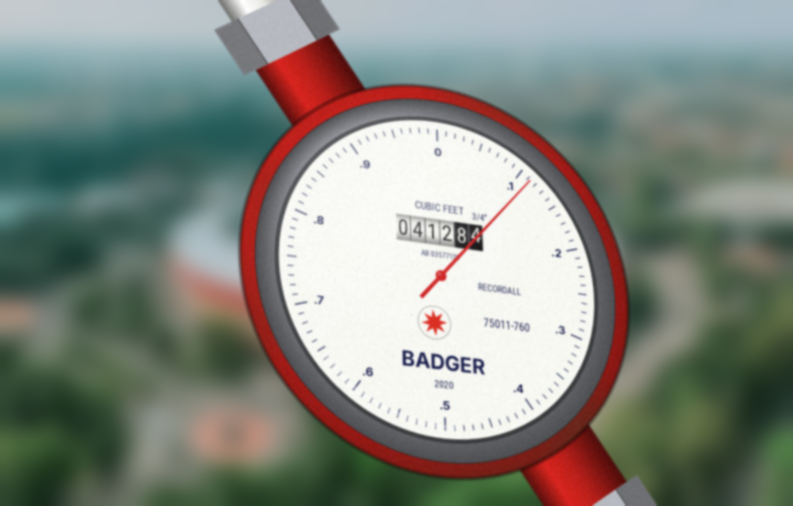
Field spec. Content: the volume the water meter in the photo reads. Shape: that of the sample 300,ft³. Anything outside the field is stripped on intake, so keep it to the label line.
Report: 41284.11,ft³
